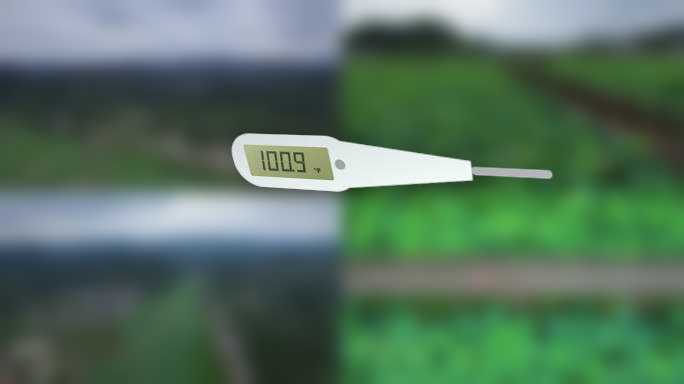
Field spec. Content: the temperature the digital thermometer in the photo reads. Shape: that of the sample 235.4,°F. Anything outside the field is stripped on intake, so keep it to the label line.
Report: 100.9,°F
